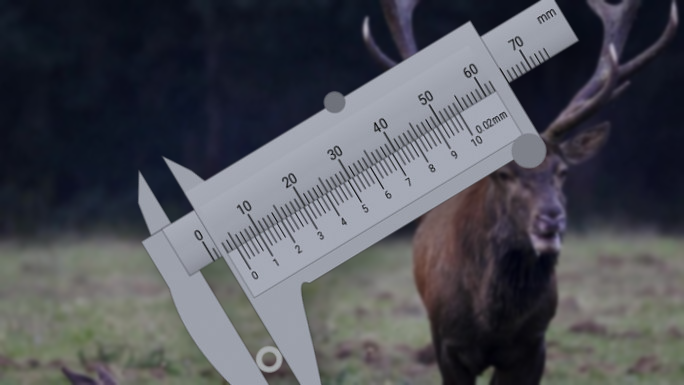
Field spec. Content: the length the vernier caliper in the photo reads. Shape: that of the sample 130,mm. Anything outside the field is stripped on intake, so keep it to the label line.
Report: 5.0,mm
